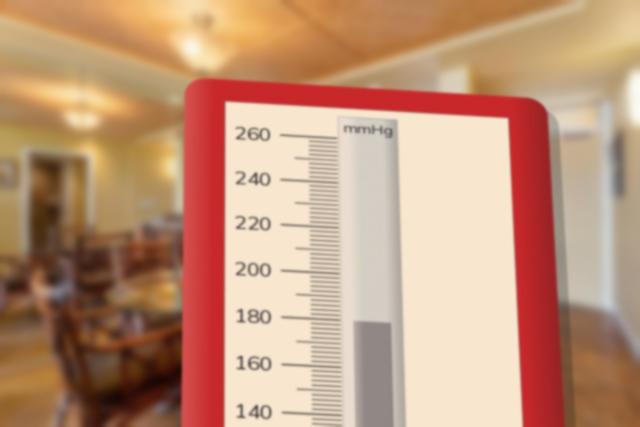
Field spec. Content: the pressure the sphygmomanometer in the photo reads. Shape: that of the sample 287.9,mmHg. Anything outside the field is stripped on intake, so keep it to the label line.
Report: 180,mmHg
